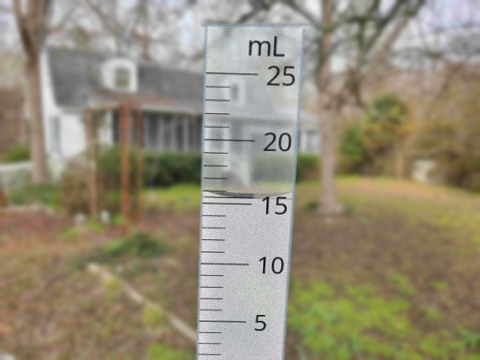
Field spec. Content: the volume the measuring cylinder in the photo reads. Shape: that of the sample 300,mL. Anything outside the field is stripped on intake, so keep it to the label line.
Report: 15.5,mL
